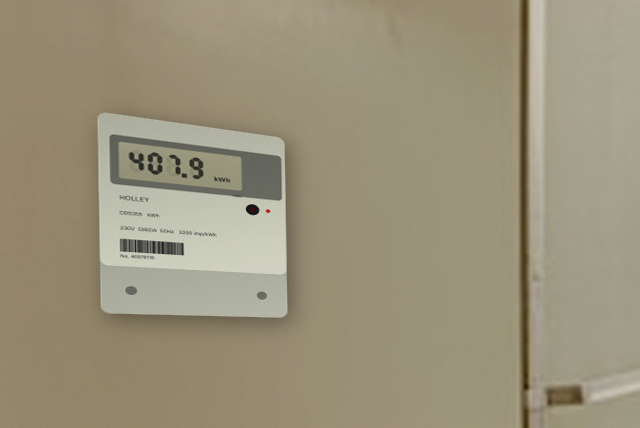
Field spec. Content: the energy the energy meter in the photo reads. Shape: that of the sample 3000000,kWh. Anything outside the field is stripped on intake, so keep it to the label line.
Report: 407.9,kWh
